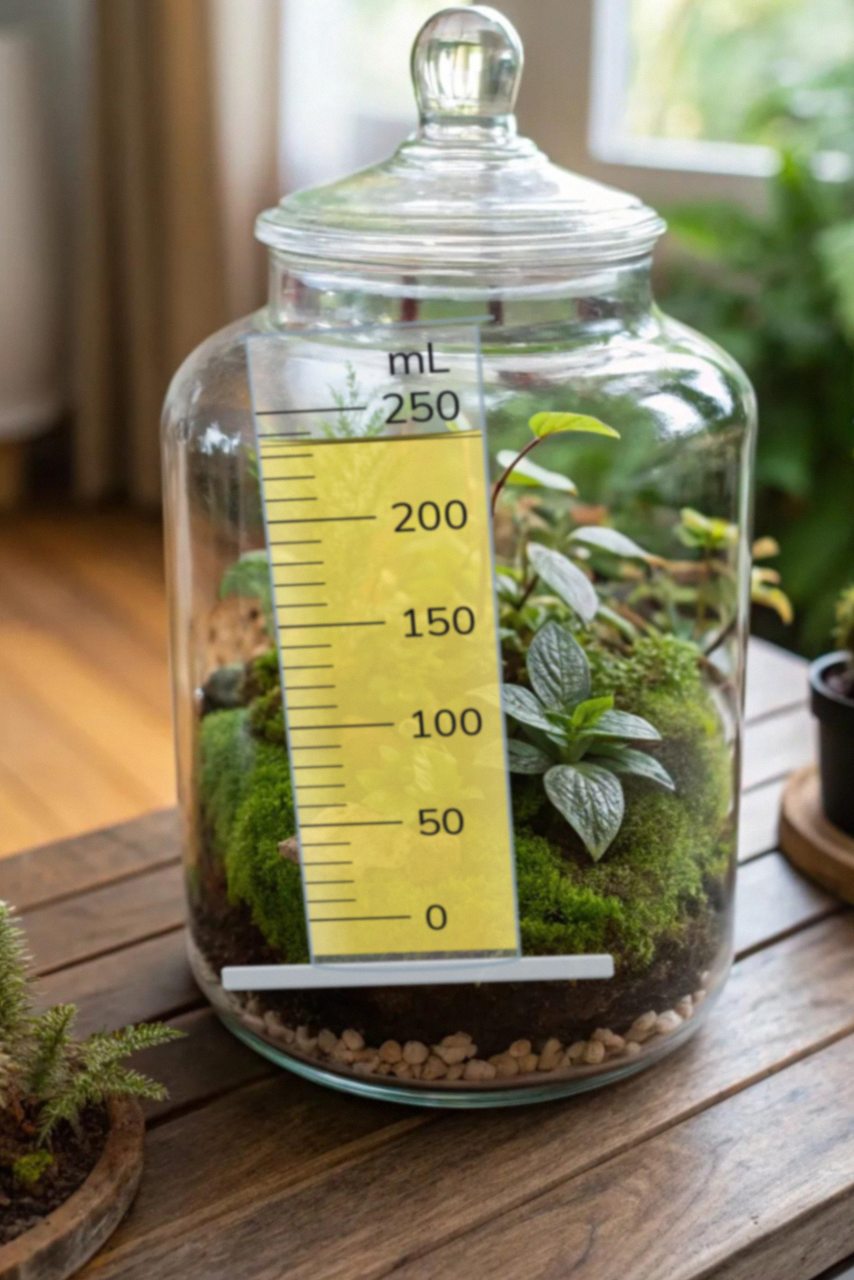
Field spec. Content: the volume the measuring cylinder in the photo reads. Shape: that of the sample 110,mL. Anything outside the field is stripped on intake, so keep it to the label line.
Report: 235,mL
